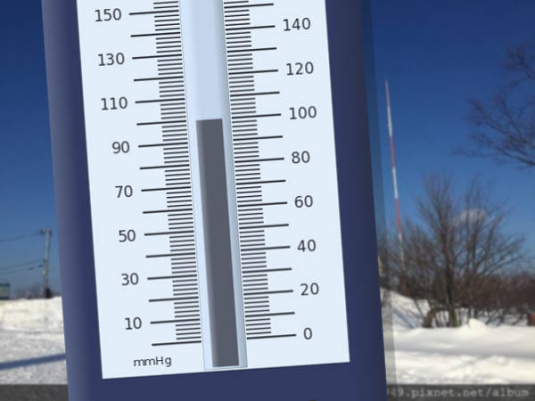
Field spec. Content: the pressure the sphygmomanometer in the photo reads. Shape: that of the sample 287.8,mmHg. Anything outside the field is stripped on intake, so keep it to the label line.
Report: 100,mmHg
